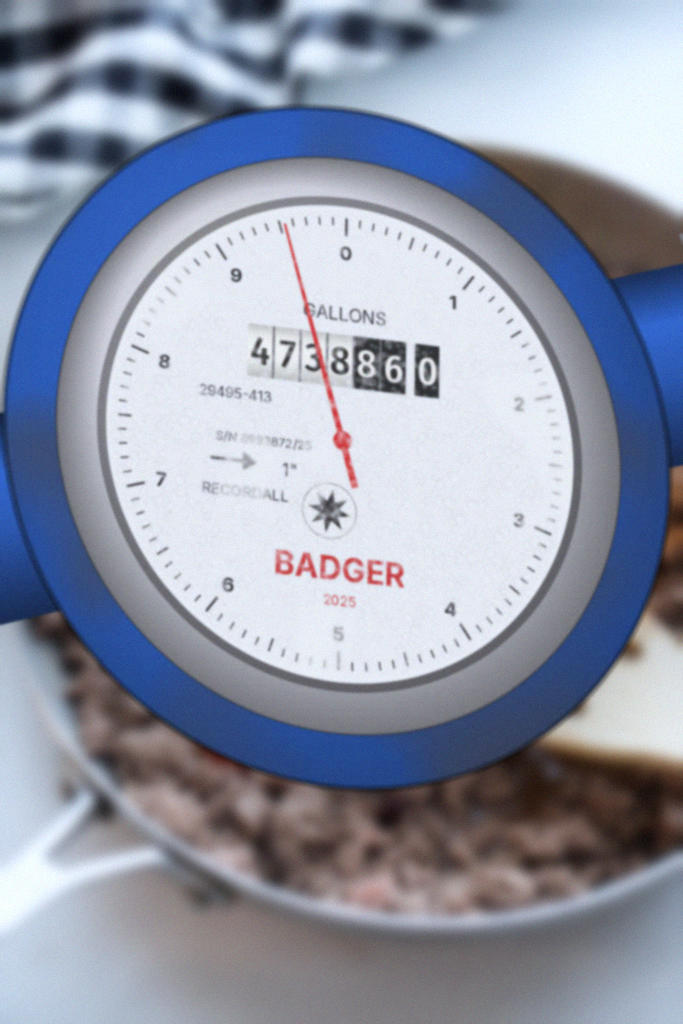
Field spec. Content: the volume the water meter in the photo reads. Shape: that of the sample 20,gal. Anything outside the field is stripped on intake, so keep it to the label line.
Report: 4738859.5,gal
